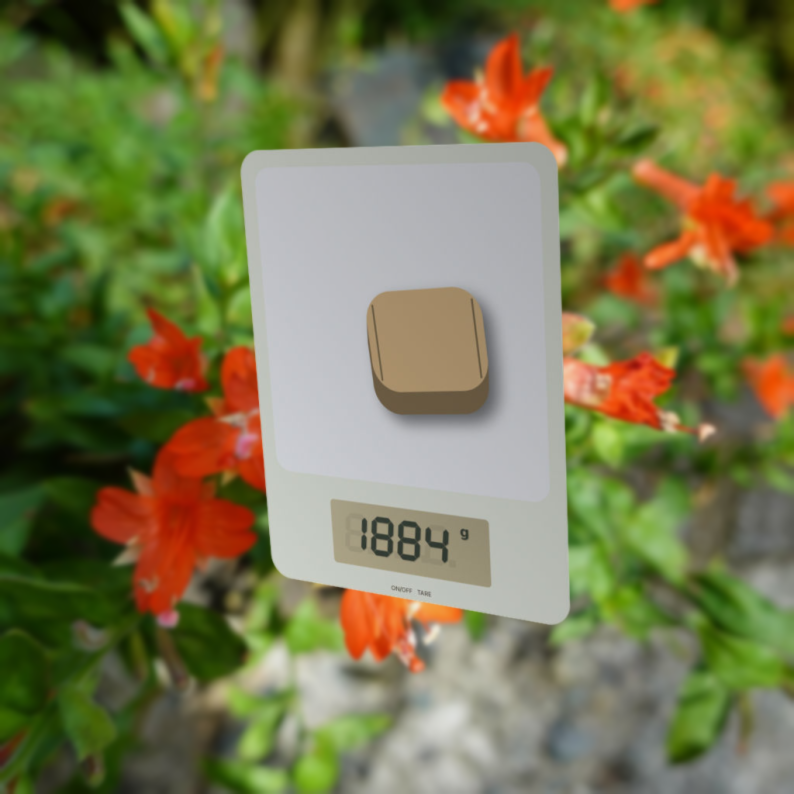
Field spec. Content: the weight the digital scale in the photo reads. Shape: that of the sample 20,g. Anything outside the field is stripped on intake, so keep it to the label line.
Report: 1884,g
